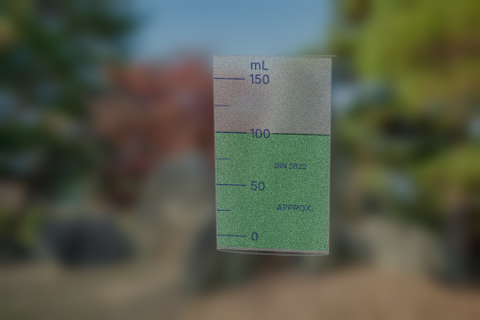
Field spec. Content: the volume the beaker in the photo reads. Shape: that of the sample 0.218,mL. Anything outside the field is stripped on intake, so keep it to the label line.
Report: 100,mL
